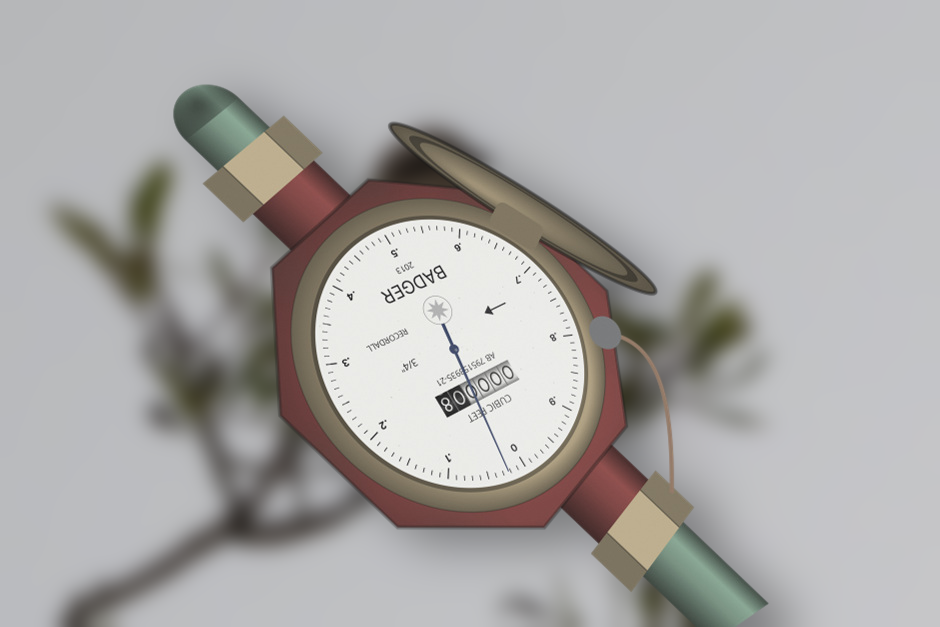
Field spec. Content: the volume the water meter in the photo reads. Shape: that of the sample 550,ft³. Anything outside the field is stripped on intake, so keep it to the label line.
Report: 8.02,ft³
